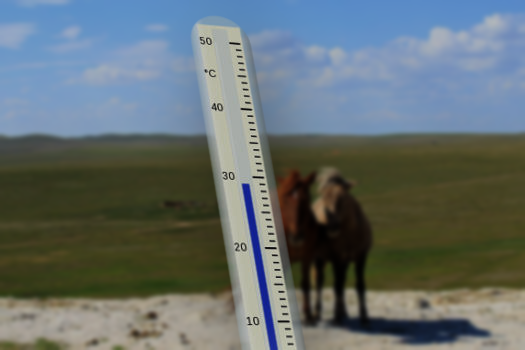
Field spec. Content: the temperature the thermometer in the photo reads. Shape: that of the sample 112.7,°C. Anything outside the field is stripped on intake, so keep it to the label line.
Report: 29,°C
